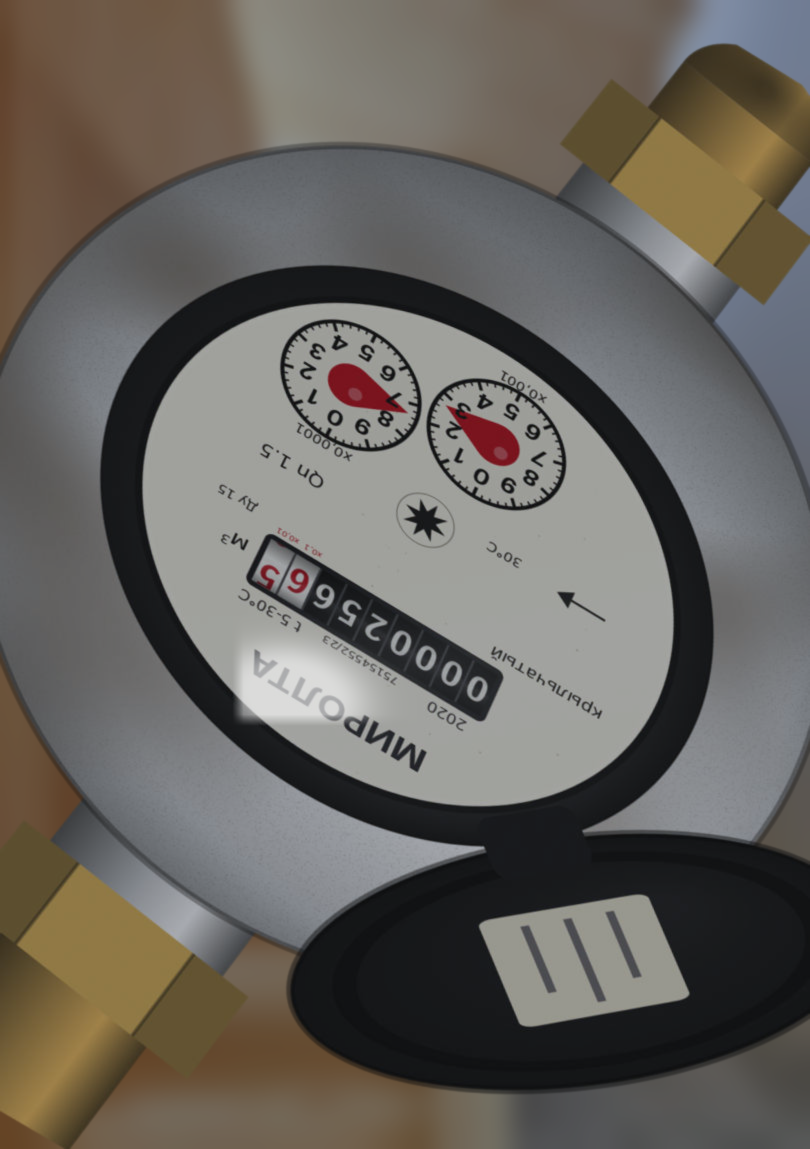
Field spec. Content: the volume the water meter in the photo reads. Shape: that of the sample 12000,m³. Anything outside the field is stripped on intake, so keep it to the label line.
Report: 256.6527,m³
